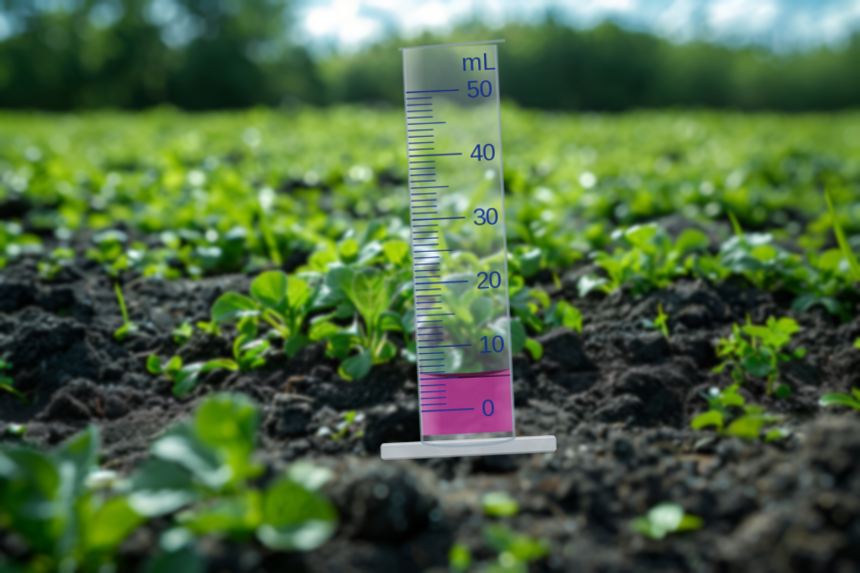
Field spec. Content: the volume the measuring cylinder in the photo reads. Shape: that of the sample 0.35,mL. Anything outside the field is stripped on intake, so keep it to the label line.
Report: 5,mL
